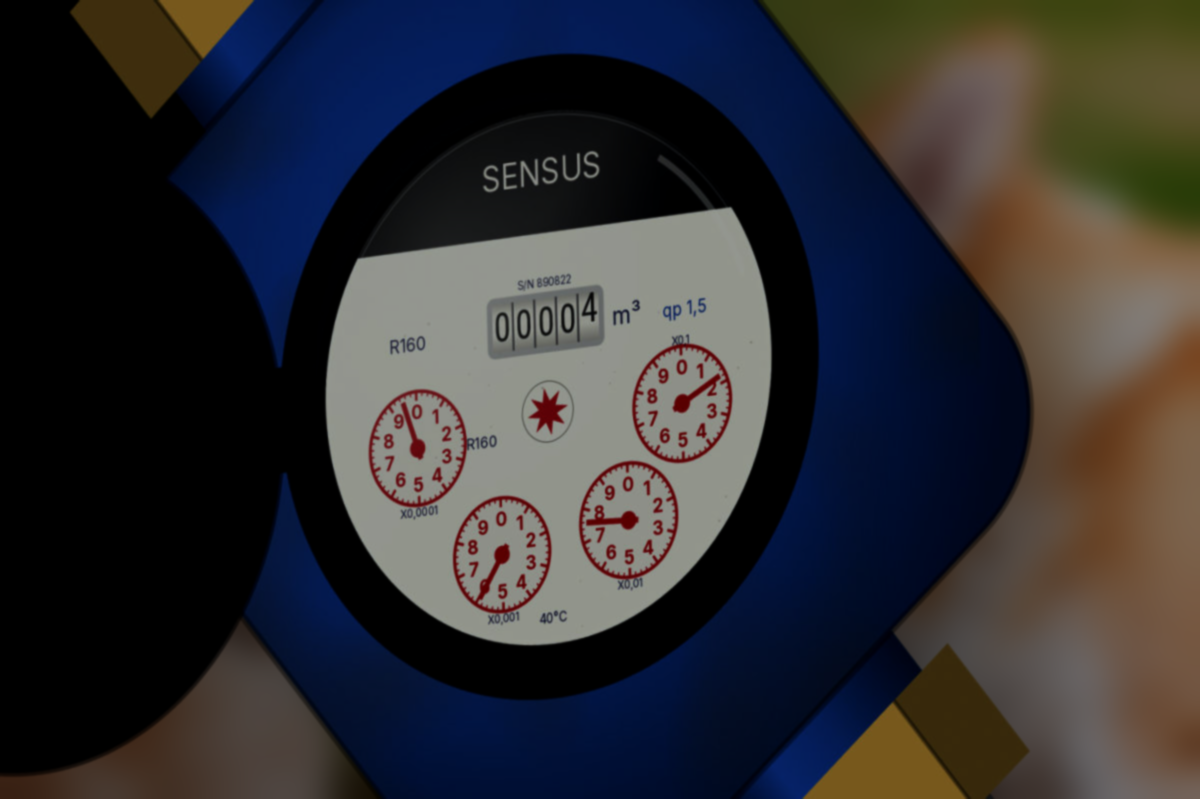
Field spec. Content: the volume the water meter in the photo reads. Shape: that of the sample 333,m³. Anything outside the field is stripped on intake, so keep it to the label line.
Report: 4.1759,m³
